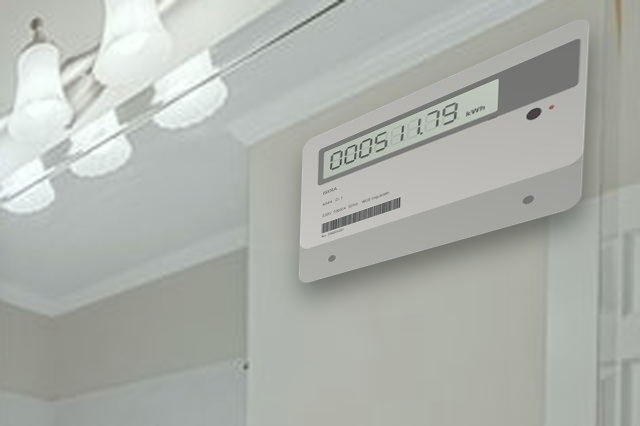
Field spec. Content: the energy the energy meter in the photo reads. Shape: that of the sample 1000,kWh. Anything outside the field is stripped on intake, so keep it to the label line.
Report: 511.79,kWh
